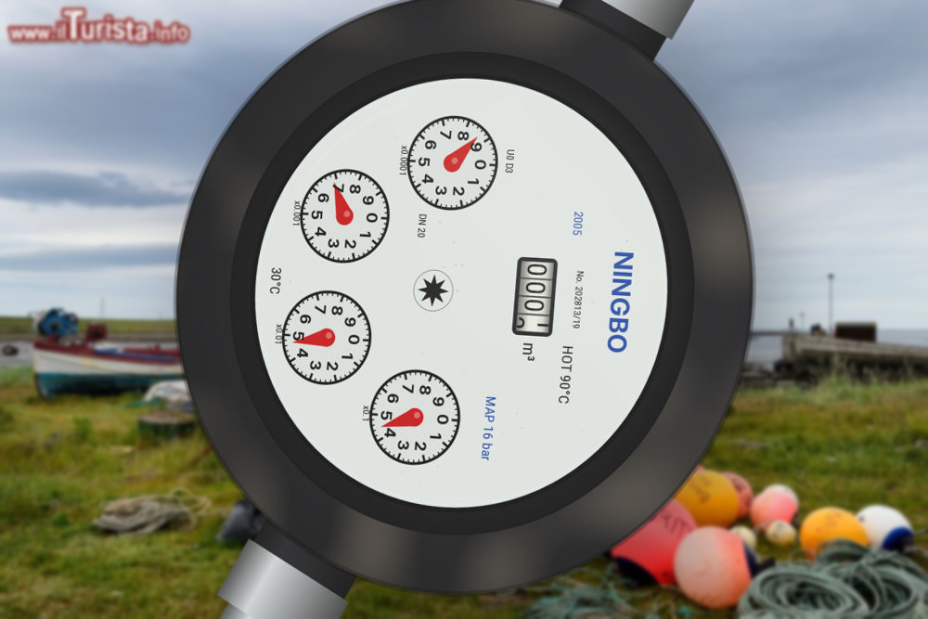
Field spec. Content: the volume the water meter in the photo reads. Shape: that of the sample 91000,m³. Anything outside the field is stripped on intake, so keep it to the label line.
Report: 1.4468,m³
